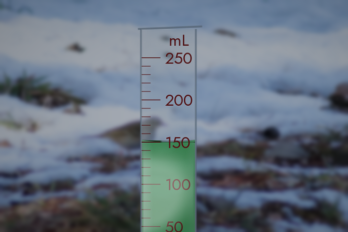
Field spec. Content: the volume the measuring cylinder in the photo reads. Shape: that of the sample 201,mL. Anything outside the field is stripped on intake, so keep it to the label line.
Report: 150,mL
